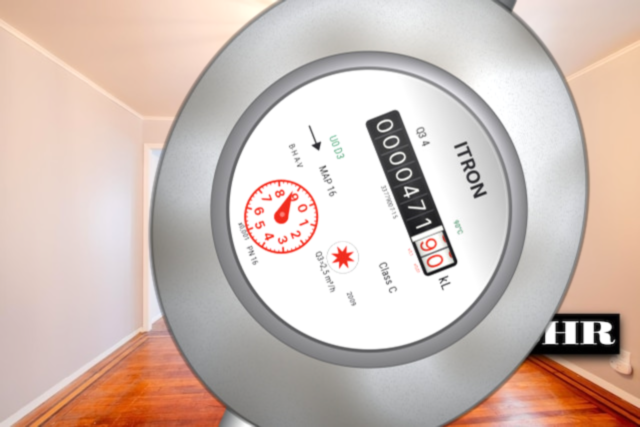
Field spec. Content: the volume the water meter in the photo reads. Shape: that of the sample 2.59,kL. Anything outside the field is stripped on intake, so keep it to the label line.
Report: 471.898,kL
